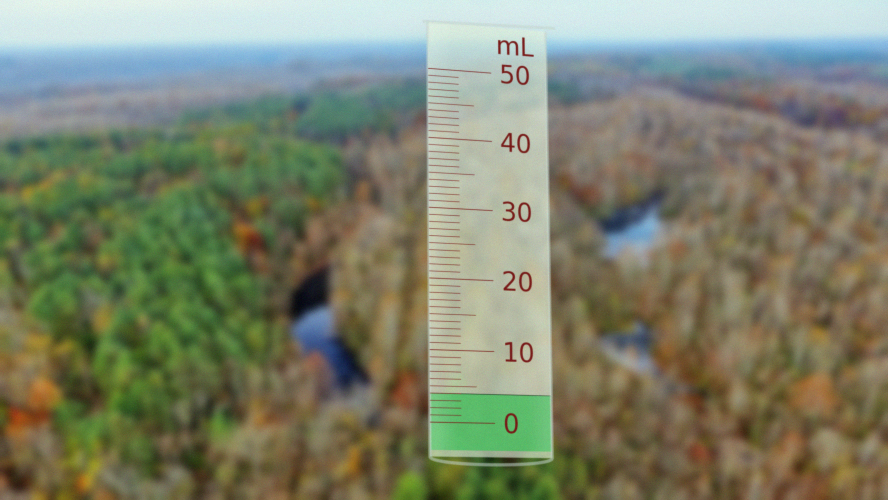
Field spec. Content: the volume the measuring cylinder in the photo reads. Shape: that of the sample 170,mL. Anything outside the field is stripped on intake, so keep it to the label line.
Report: 4,mL
